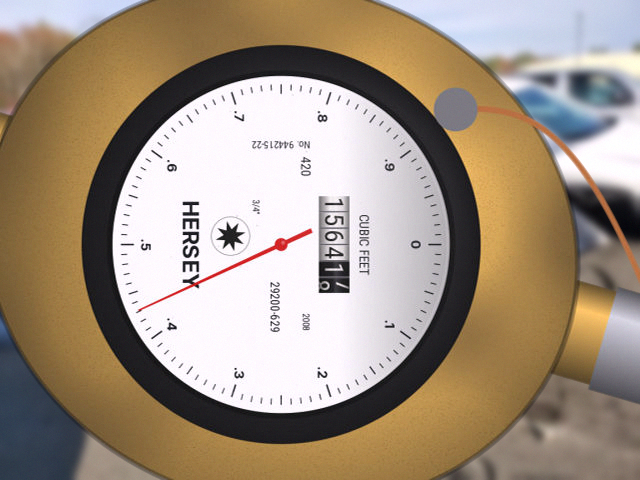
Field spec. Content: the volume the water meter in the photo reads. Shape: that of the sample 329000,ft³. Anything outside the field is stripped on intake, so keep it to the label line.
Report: 156417.43,ft³
